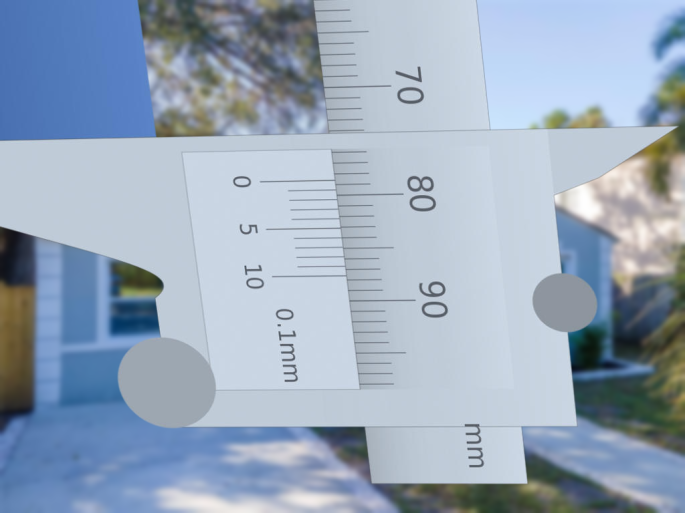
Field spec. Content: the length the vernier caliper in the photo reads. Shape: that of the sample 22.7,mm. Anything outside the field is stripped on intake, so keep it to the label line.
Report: 78.6,mm
